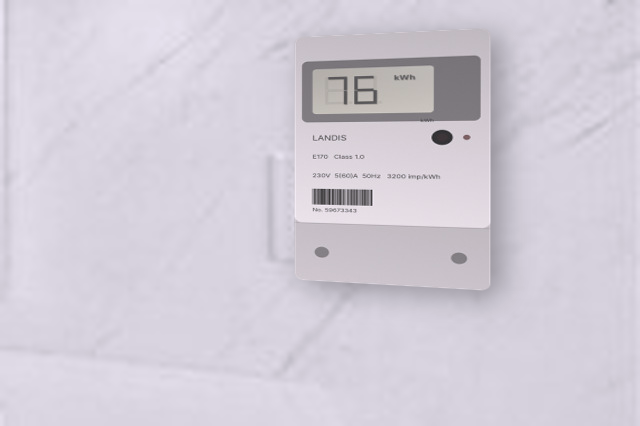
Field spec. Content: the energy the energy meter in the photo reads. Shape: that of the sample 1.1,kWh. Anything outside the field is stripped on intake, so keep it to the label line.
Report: 76,kWh
